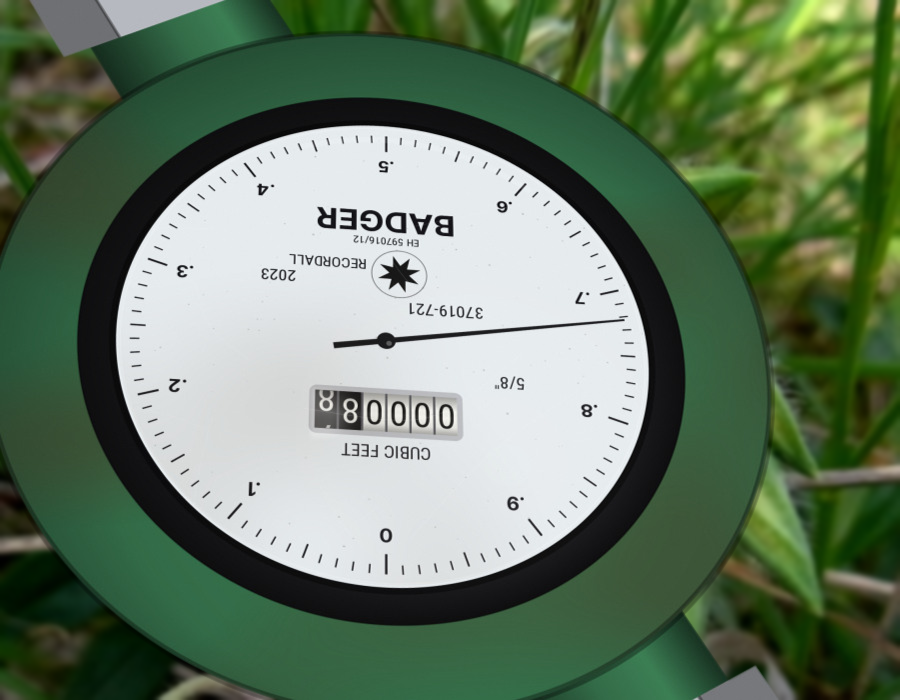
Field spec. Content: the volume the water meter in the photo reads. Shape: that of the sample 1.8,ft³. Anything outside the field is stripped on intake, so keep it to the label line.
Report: 87.72,ft³
